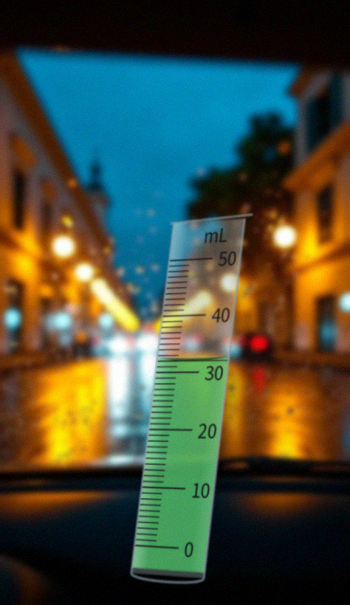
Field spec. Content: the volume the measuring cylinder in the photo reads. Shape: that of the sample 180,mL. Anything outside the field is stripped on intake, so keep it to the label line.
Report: 32,mL
